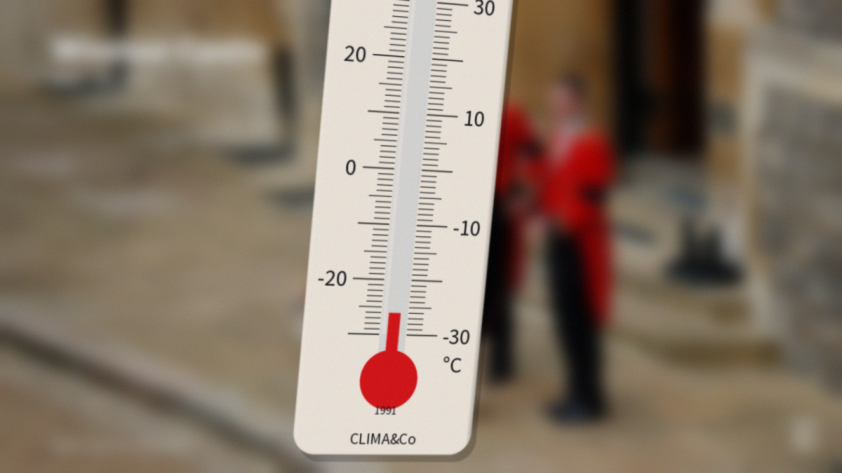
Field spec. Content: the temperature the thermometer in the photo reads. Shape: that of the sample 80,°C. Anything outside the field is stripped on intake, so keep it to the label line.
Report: -26,°C
